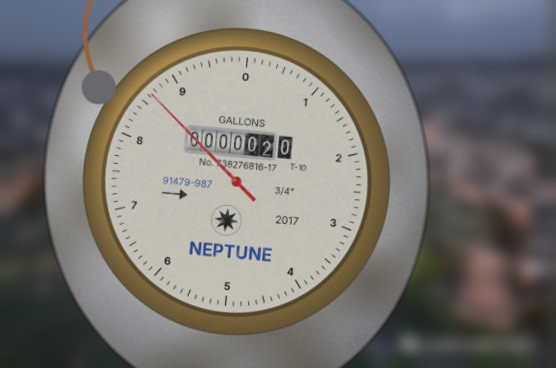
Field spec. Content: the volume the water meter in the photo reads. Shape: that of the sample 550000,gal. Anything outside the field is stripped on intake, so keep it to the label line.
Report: 18.6,gal
